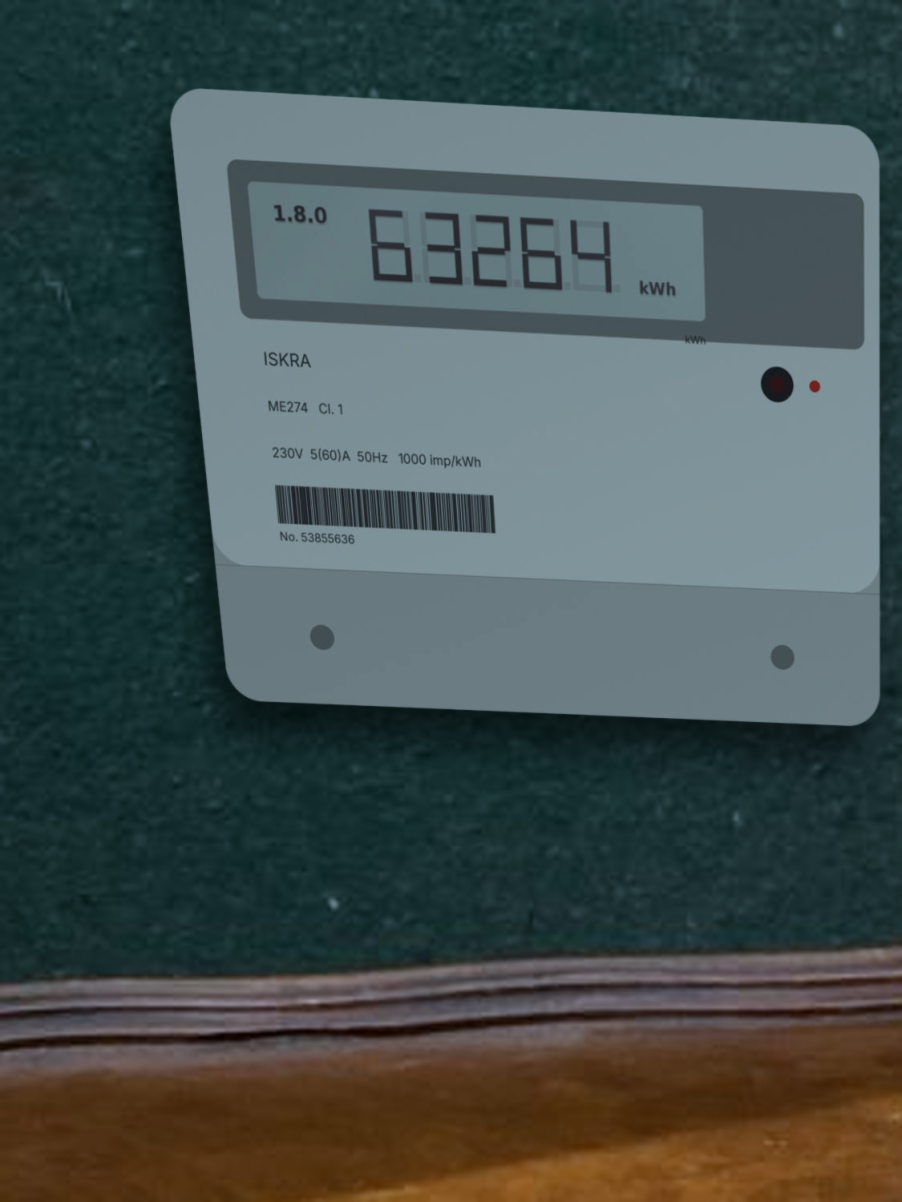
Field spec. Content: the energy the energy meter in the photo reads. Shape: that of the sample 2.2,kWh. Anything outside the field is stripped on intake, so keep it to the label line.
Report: 63264,kWh
